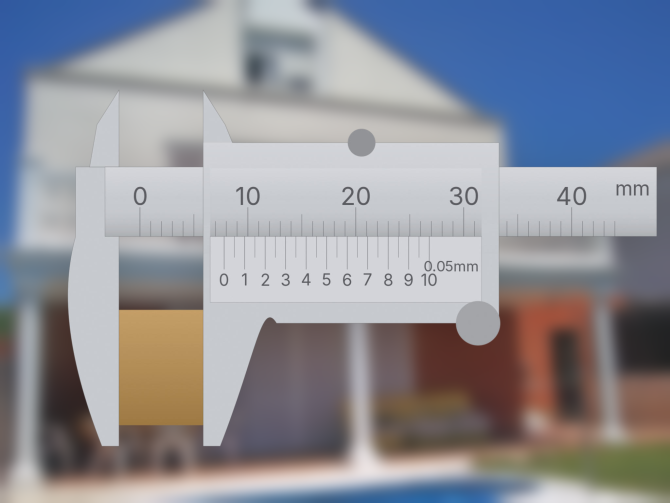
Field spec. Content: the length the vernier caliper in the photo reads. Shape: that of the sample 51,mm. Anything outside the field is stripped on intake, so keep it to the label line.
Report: 7.8,mm
